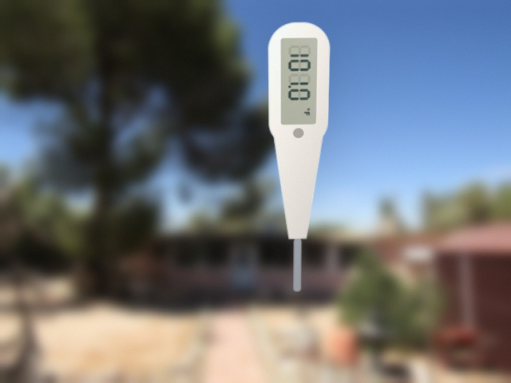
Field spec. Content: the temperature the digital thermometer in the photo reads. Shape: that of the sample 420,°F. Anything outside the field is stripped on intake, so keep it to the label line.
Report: 101.0,°F
